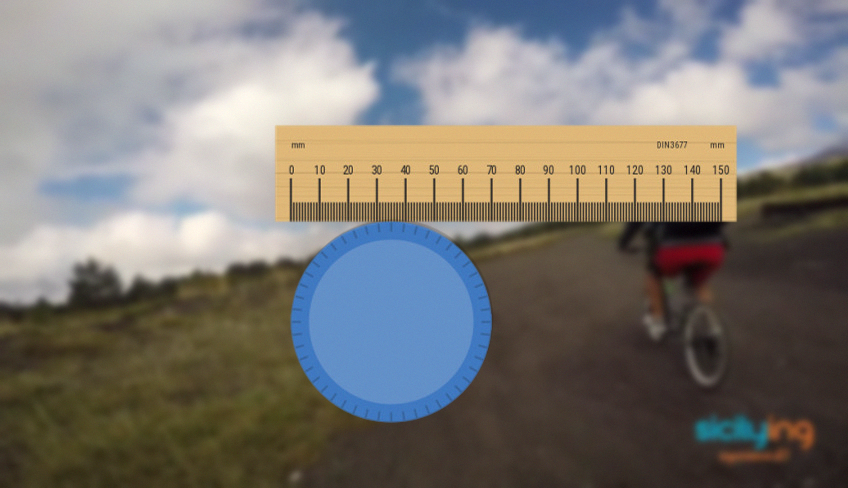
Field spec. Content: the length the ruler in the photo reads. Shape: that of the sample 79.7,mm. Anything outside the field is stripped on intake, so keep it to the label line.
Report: 70,mm
